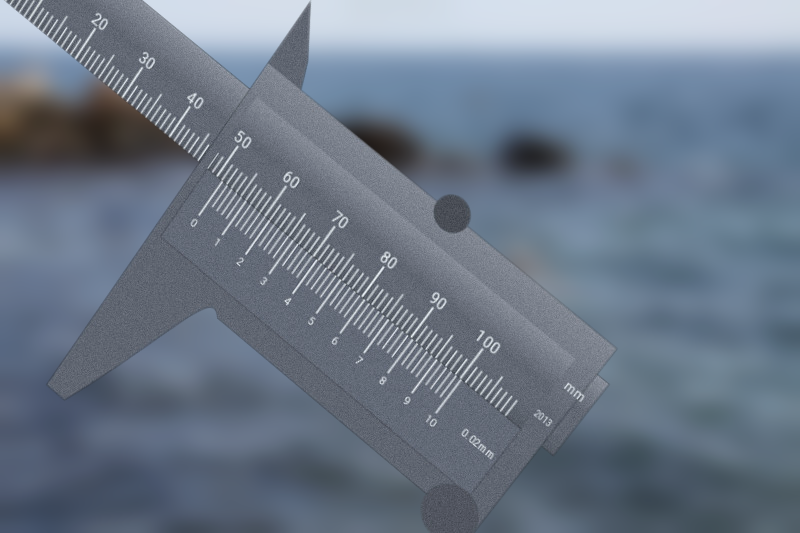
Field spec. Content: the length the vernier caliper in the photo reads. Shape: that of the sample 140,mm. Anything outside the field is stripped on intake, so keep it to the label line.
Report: 51.2,mm
